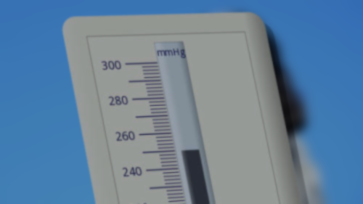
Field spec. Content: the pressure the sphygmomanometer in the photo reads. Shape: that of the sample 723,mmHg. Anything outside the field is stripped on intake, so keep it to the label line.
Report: 250,mmHg
